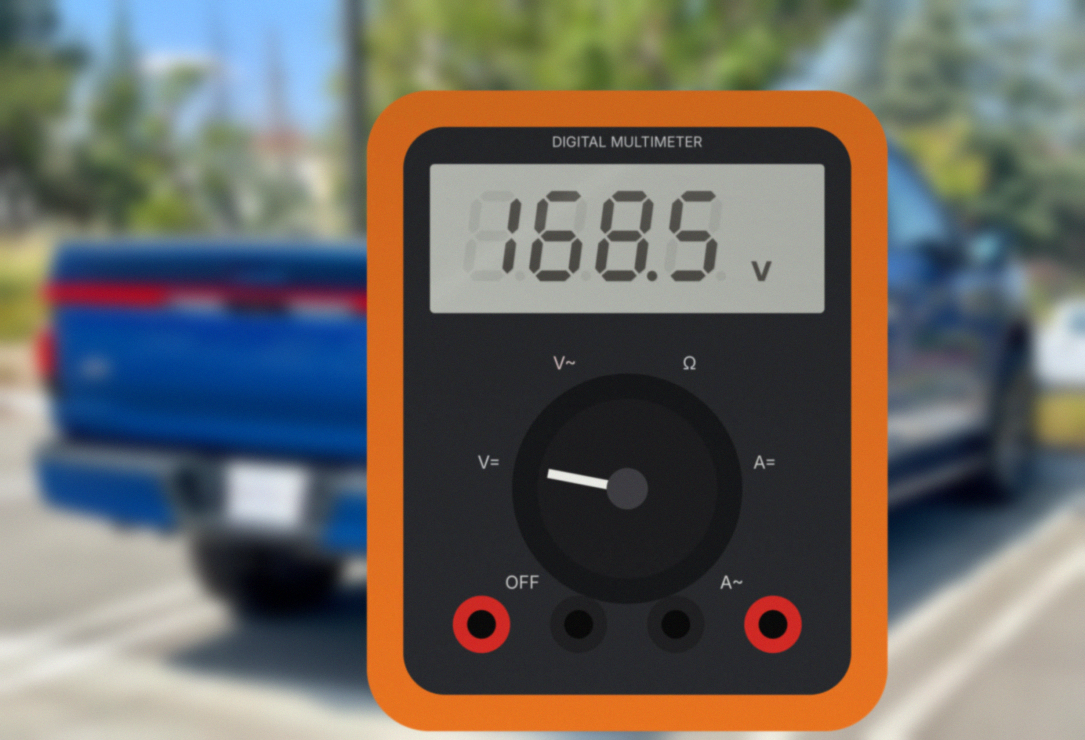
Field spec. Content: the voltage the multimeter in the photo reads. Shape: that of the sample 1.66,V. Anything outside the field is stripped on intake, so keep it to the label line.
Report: 168.5,V
